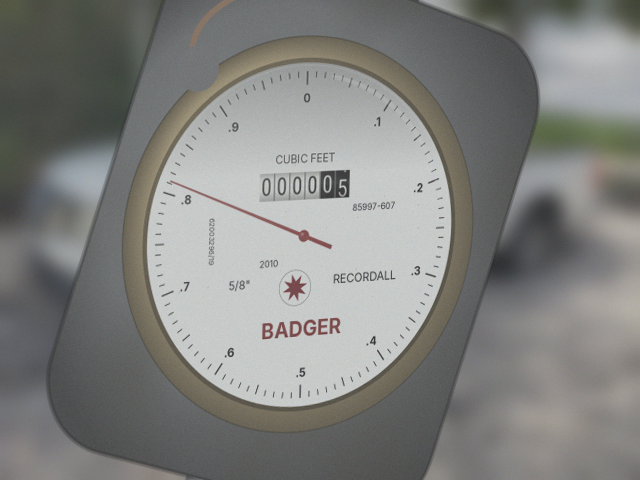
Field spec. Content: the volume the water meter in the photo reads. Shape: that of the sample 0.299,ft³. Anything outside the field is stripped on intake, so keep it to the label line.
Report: 4.81,ft³
